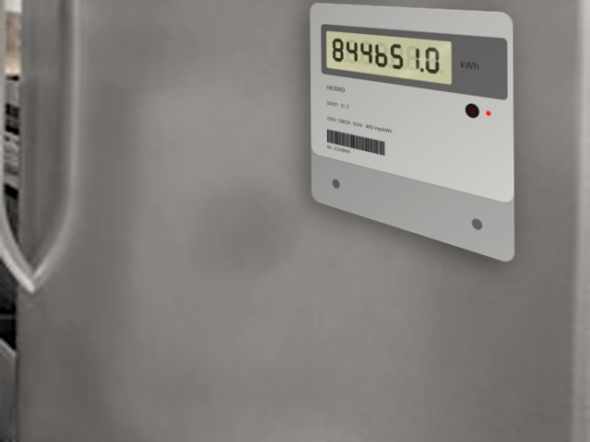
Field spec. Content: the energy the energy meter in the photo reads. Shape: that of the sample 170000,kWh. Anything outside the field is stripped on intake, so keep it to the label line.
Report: 844651.0,kWh
